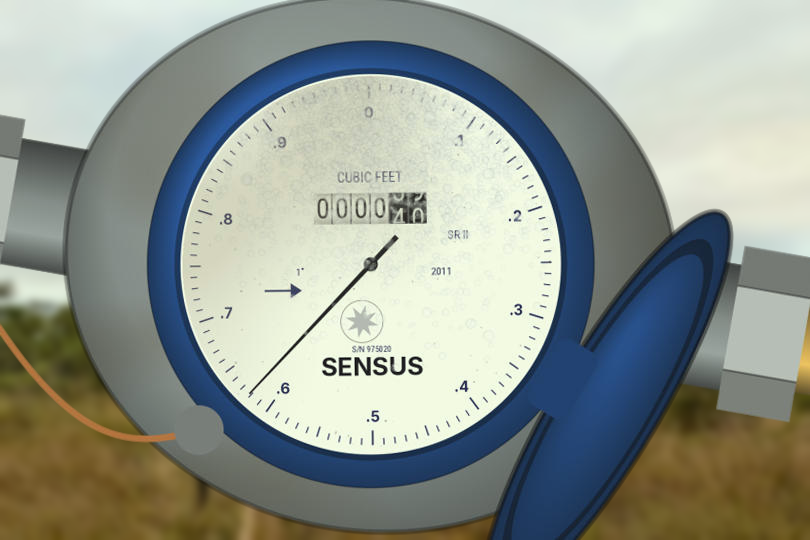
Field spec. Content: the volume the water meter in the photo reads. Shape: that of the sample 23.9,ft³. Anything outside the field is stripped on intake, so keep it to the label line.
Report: 39.62,ft³
